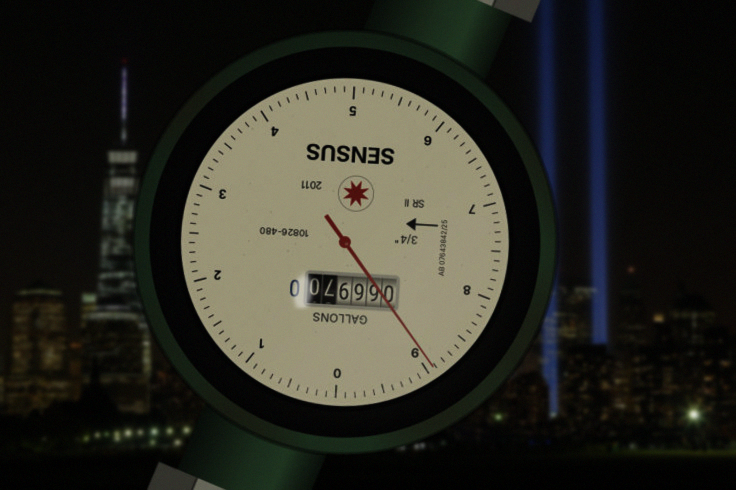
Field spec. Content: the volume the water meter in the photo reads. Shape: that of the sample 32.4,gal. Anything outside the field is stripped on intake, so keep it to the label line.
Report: 669698.9,gal
